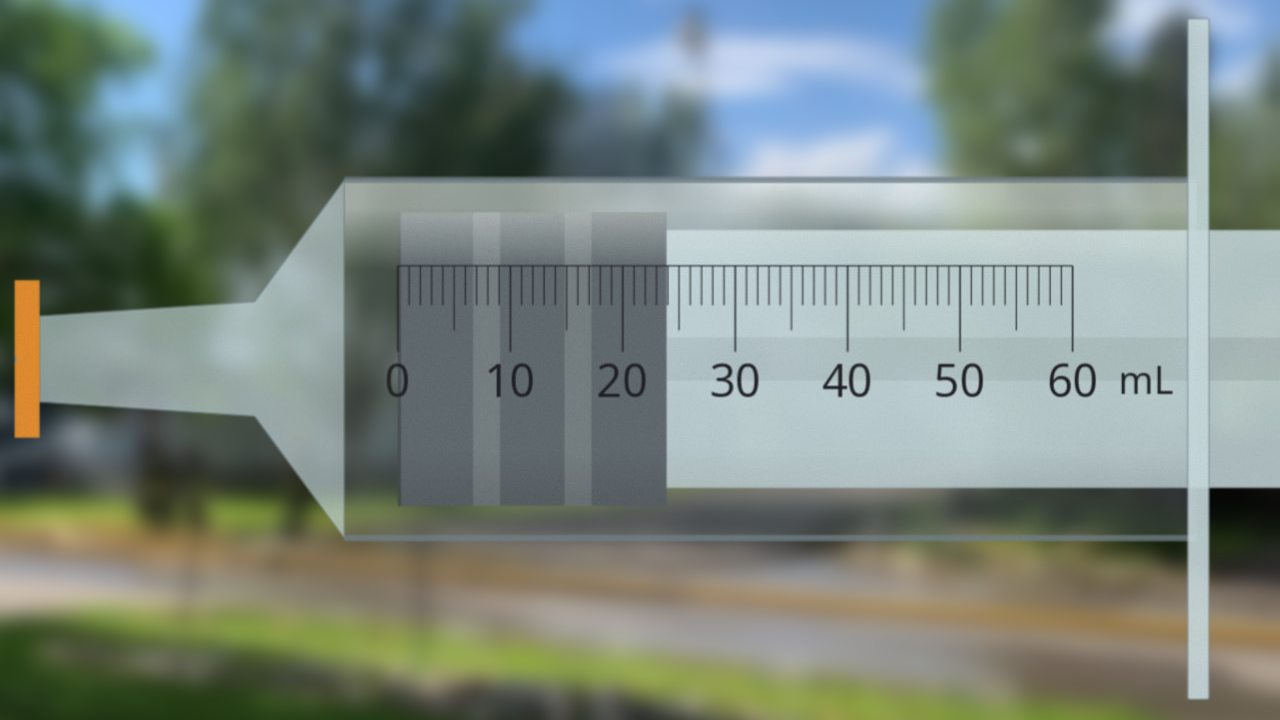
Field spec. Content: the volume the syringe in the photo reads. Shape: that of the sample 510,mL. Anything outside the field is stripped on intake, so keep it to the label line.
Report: 0,mL
